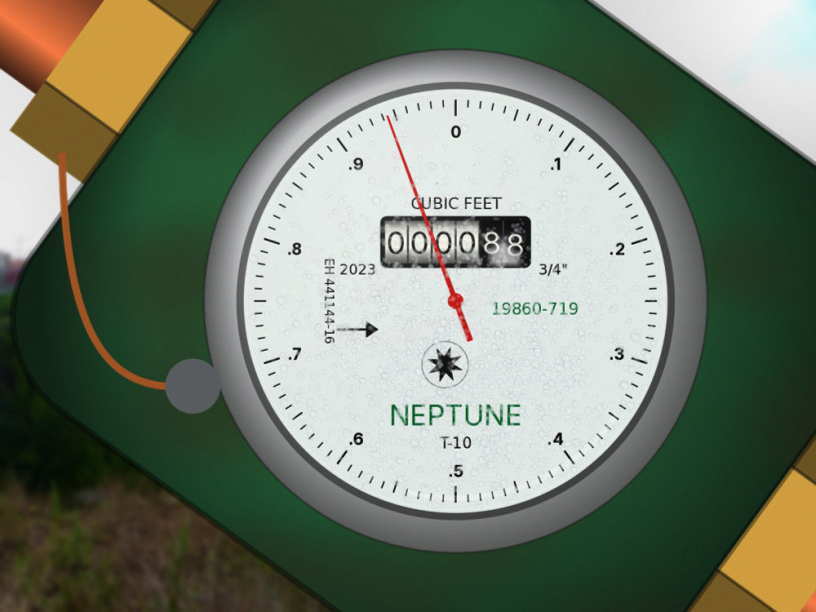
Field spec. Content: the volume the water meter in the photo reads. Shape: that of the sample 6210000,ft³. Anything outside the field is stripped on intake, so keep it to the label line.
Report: 87.94,ft³
